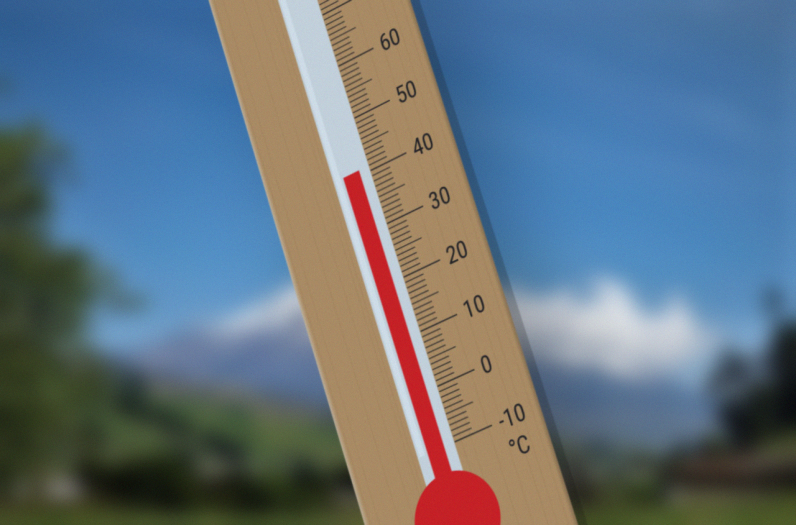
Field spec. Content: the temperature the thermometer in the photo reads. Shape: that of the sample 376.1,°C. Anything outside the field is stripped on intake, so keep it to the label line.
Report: 41,°C
